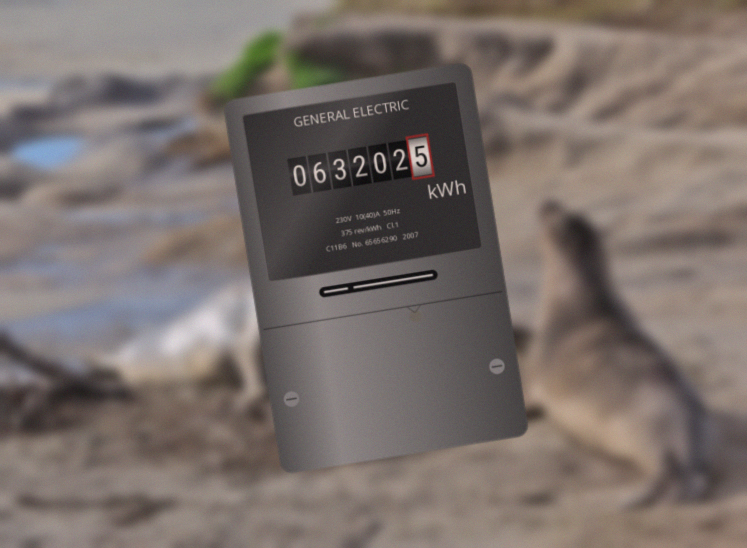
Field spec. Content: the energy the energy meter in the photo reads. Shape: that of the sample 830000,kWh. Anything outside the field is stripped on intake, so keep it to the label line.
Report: 63202.5,kWh
